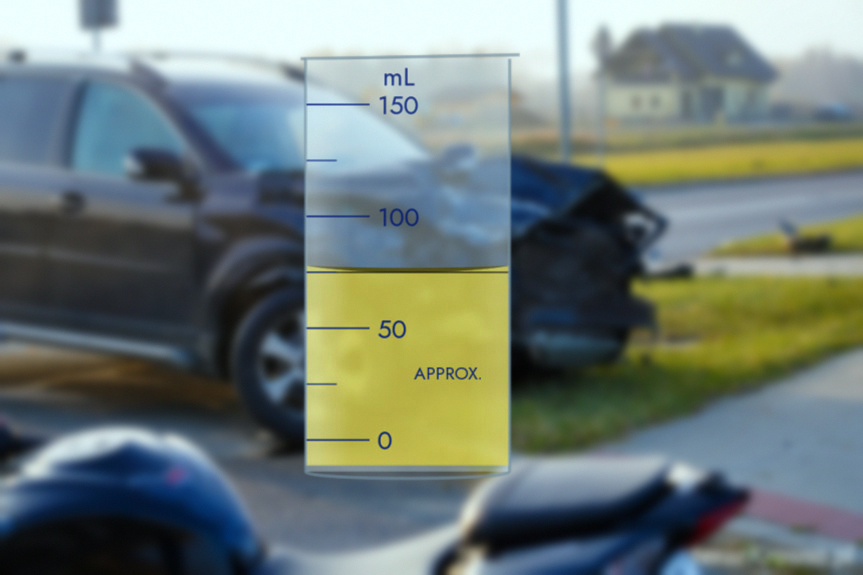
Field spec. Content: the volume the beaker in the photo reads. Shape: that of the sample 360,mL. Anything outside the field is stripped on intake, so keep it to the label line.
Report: 75,mL
